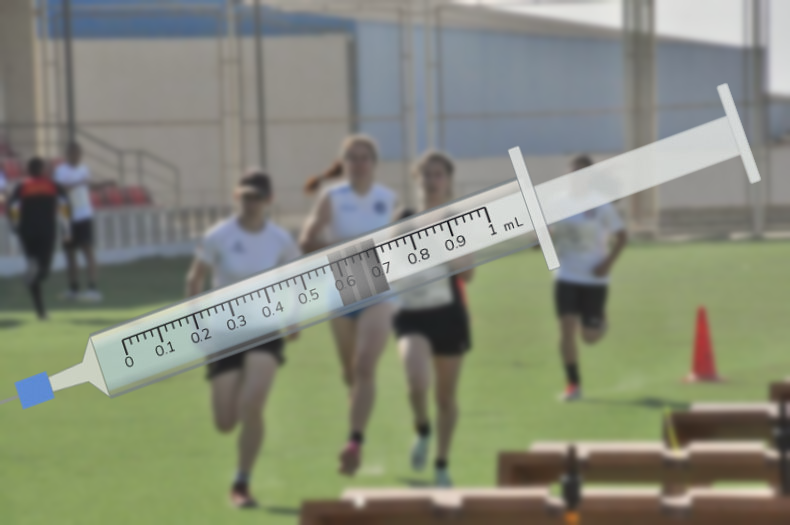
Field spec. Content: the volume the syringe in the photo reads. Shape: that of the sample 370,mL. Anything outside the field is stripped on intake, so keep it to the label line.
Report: 0.58,mL
